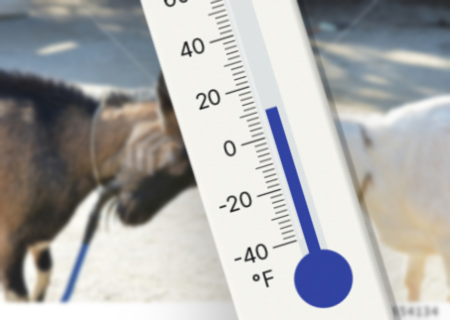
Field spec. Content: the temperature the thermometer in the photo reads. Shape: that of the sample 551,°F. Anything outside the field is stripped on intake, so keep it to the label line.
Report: 10,°F
